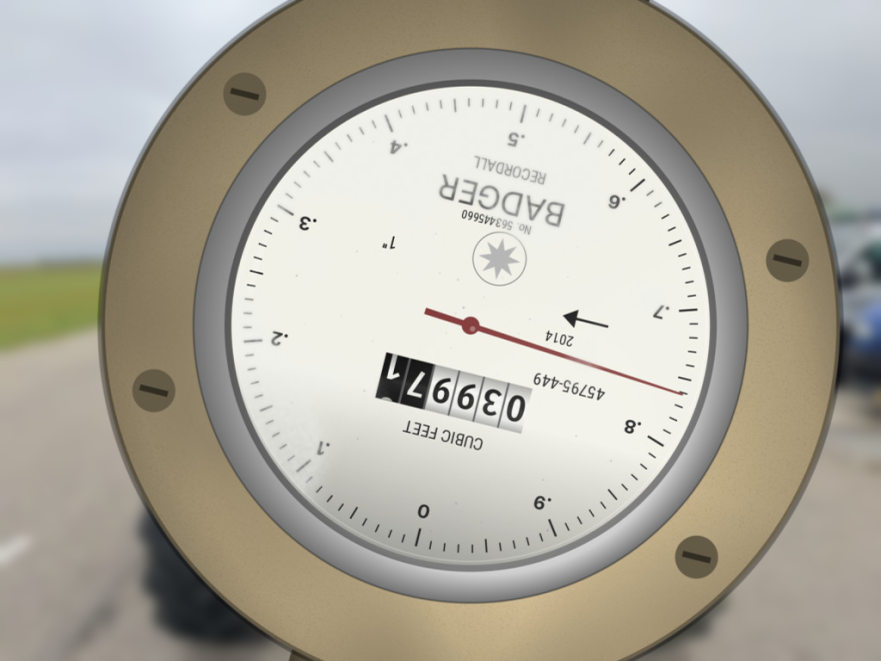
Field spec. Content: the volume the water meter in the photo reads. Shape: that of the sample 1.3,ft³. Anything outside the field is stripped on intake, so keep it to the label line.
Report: 39970.76,ft³
